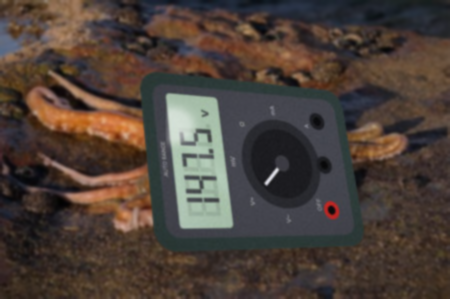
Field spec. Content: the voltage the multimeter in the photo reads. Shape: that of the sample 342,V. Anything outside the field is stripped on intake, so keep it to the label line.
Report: 147.5,V
